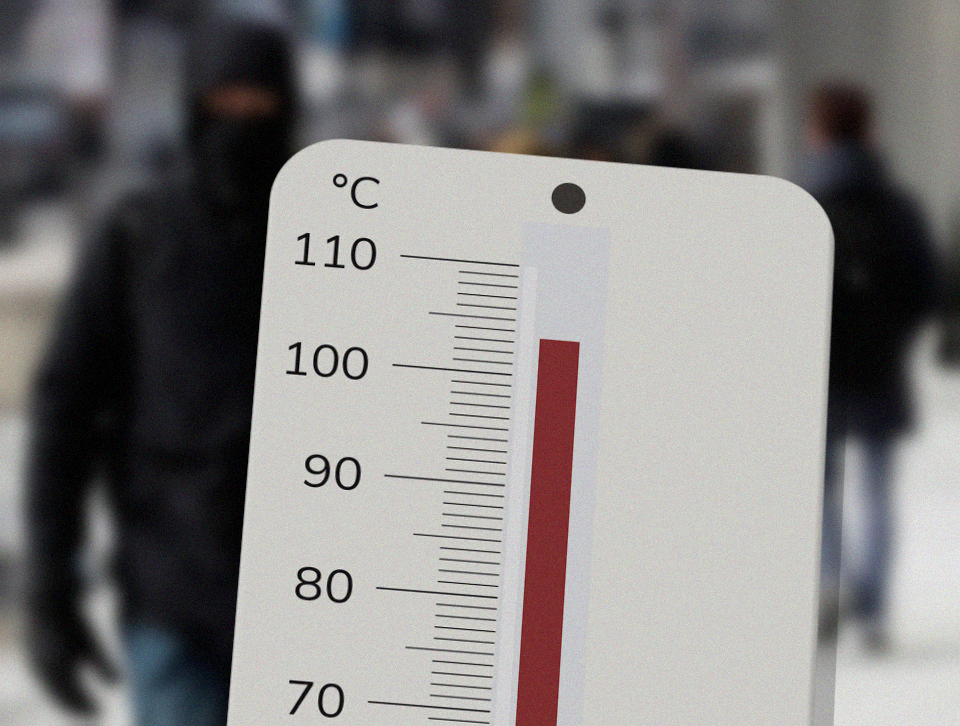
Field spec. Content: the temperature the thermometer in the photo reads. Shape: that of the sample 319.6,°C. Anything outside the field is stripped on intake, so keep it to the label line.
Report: 103.5,°C
